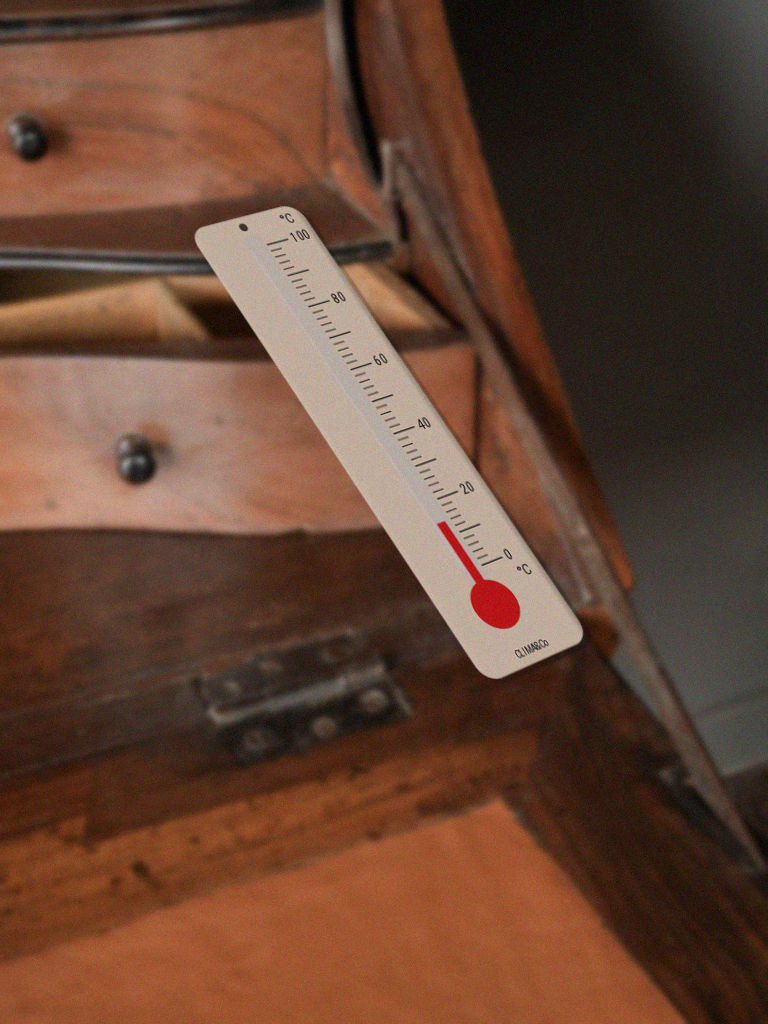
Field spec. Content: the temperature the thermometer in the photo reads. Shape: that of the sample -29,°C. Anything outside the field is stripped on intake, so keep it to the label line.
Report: 14,°C
